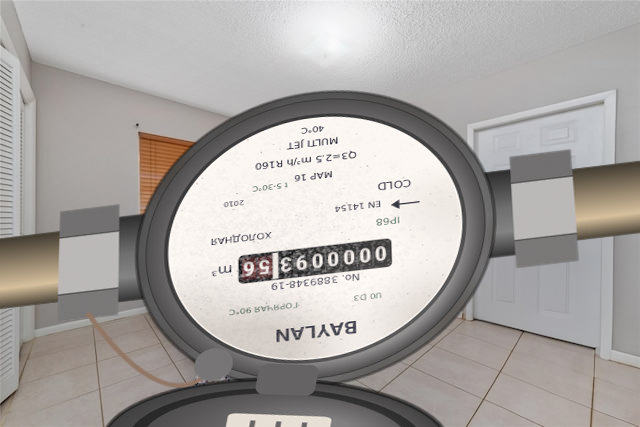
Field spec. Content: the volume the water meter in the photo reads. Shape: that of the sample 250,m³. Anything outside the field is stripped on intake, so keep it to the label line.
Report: 93.56,m³
